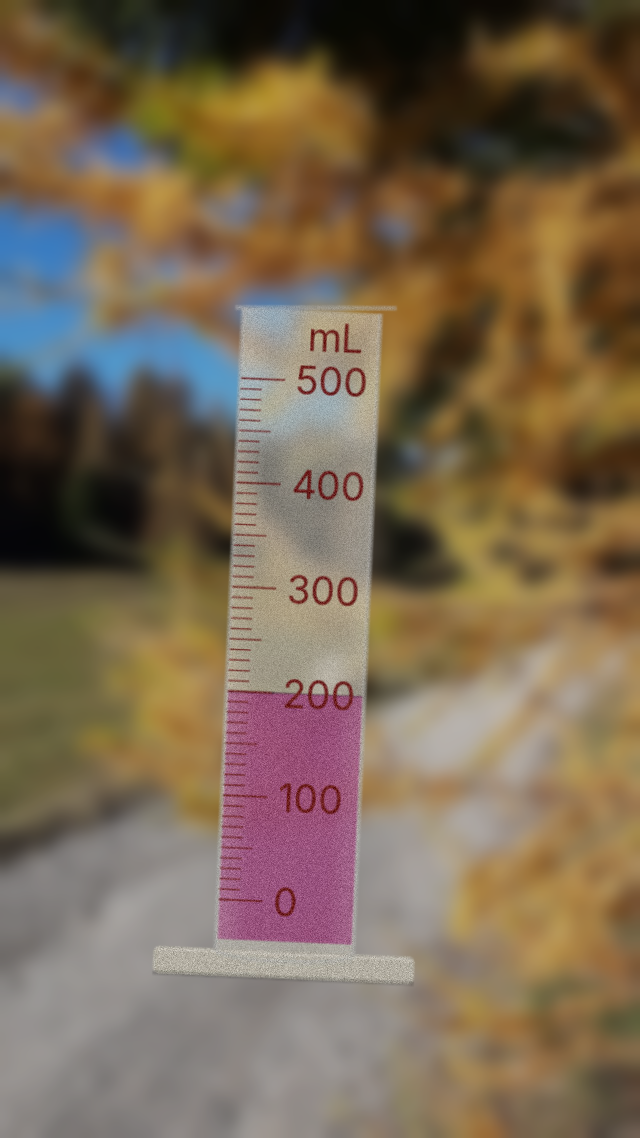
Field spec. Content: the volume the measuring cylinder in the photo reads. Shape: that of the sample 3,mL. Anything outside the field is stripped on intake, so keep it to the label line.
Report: 200,mL
